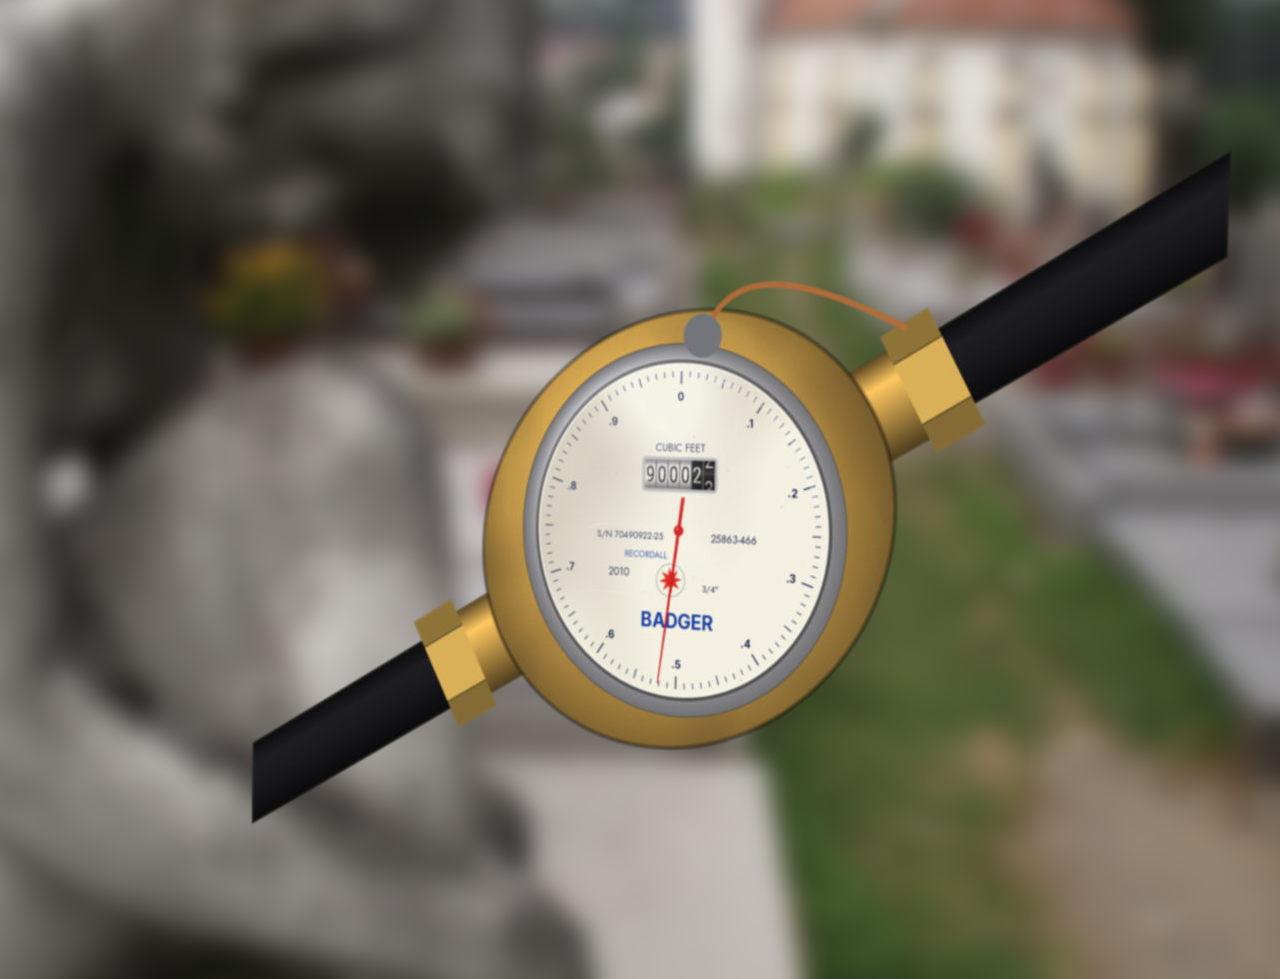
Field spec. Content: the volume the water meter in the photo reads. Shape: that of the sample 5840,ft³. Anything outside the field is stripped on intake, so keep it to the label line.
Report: 900022.52,ft³
